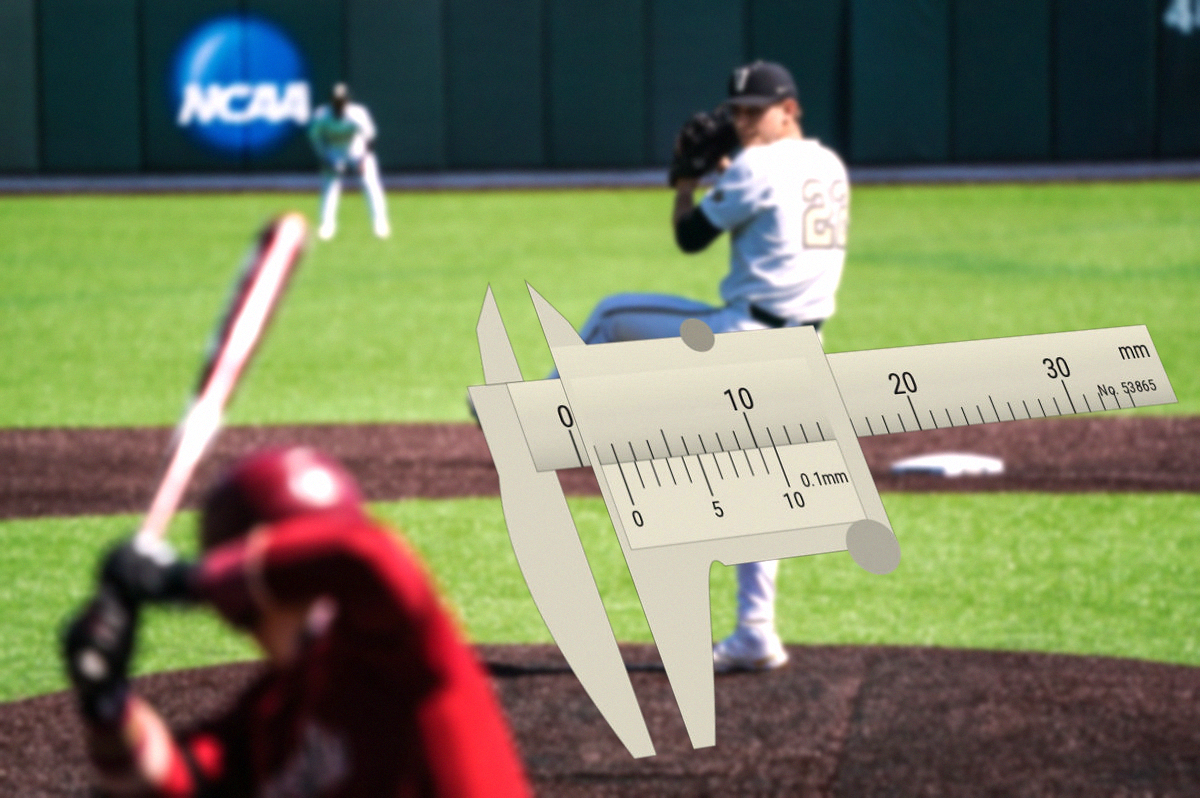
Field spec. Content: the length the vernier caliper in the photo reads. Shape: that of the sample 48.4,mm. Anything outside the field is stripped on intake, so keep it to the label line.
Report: 2.0,mm
